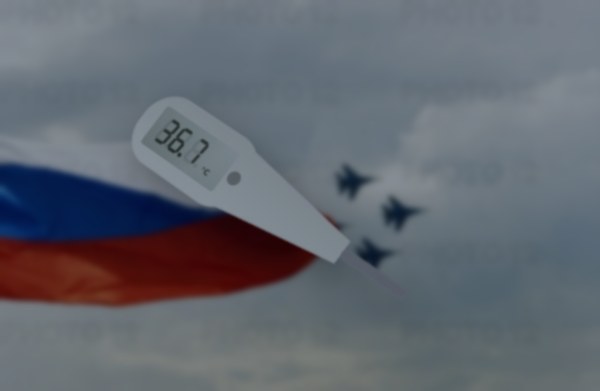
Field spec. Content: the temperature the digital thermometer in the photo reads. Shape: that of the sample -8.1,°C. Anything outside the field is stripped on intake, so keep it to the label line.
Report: 36.7,°C
